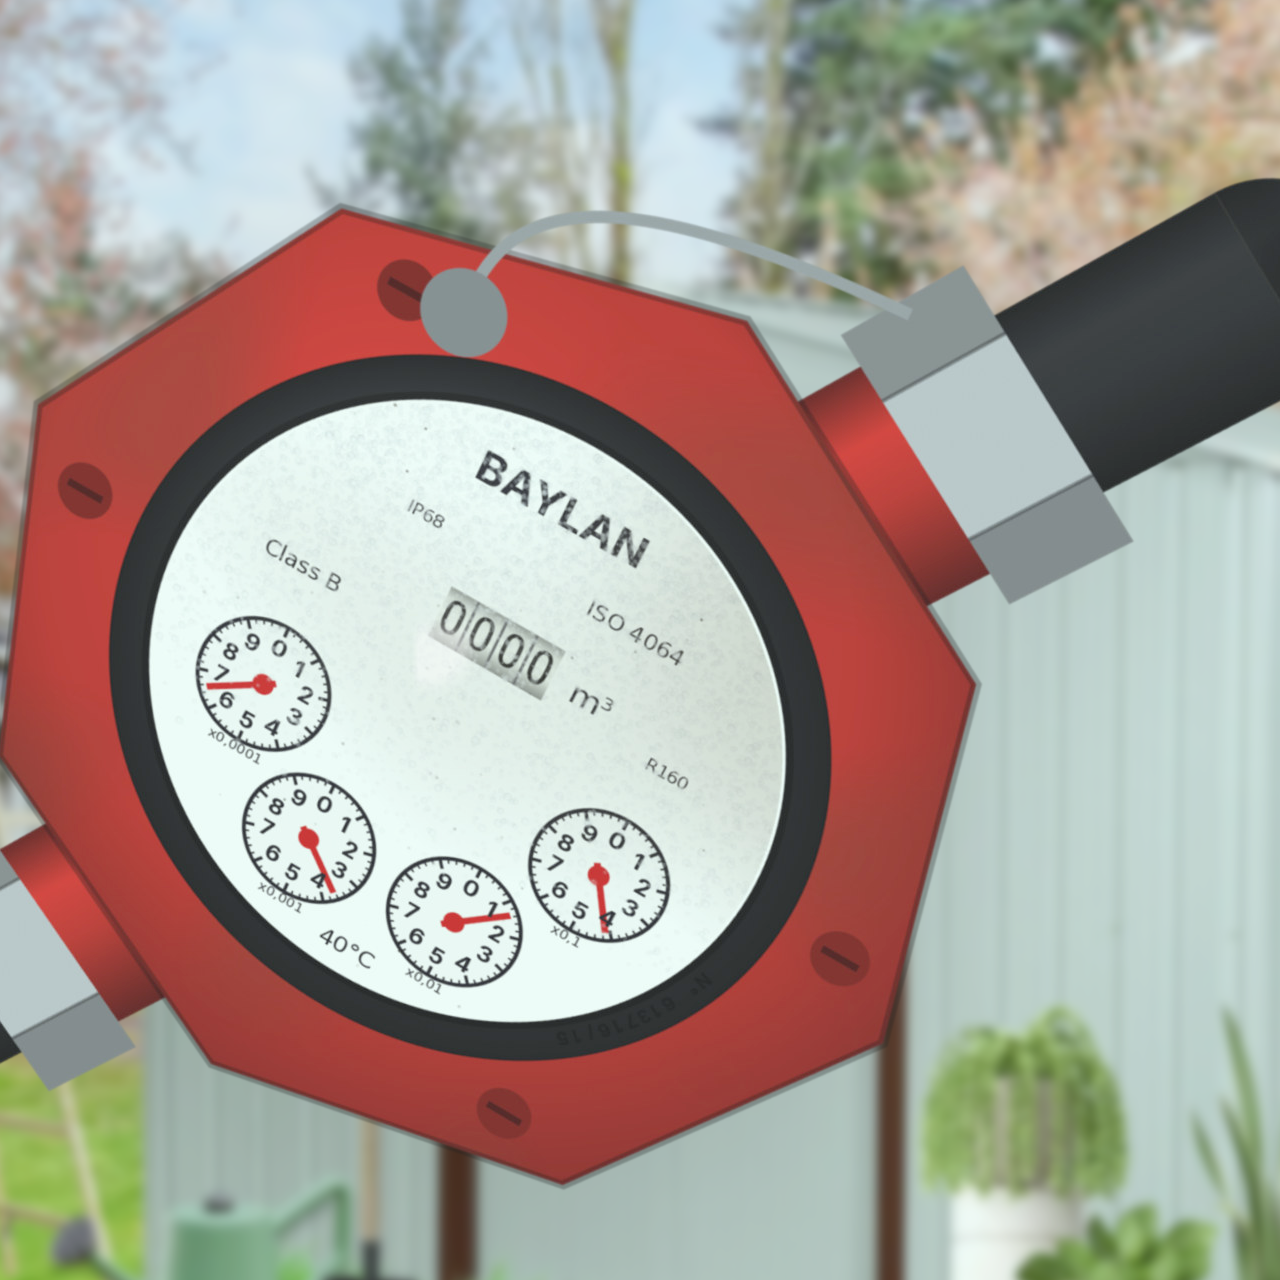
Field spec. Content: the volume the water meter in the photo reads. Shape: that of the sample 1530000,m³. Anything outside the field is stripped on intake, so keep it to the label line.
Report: 0.4136,m³
